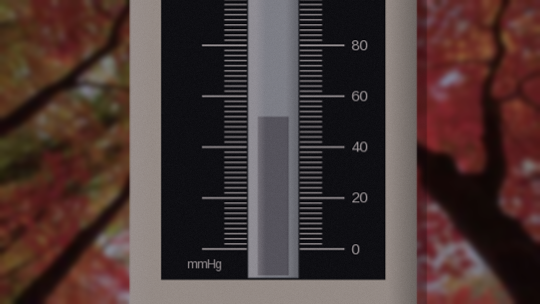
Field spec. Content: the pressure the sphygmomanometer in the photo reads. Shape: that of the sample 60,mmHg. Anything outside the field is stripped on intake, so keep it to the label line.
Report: 52,mmHg
